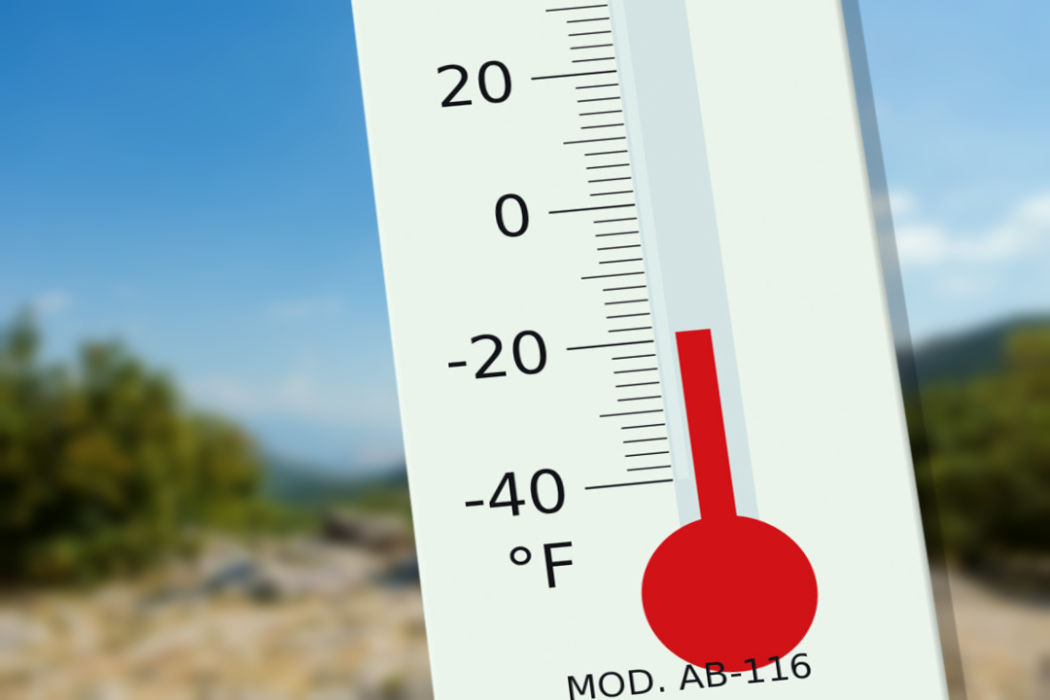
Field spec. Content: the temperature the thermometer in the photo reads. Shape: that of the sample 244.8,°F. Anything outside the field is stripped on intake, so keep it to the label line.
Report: -19,°F
